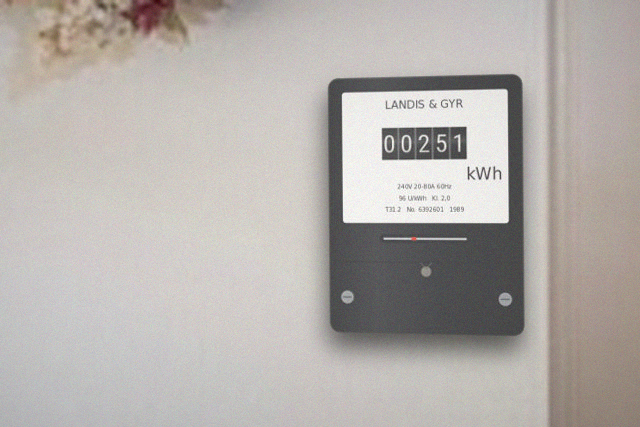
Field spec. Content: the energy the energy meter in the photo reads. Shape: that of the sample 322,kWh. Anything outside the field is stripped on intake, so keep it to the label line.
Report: 251,kWh
